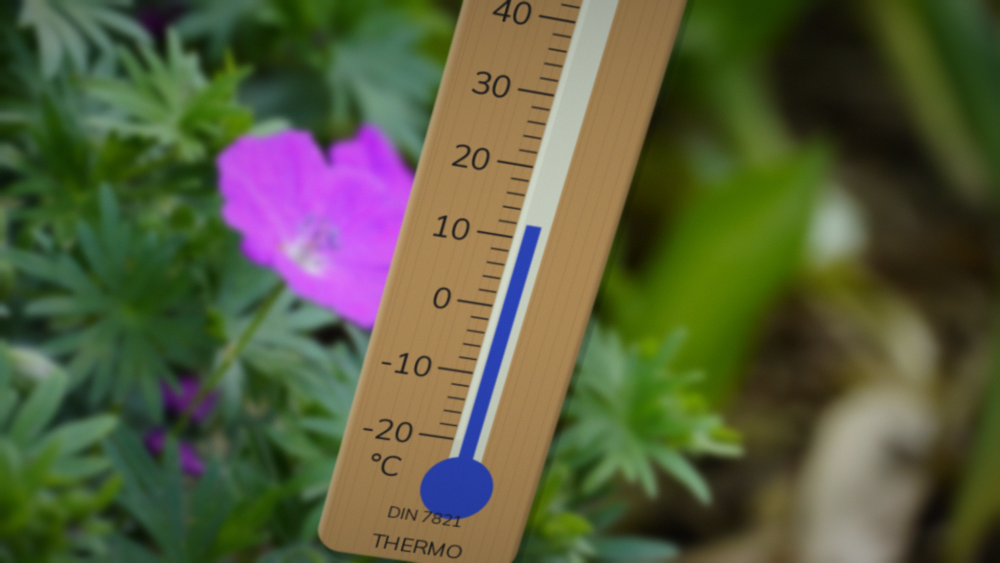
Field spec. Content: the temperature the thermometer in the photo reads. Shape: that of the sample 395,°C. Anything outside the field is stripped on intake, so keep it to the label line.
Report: 12,°C
